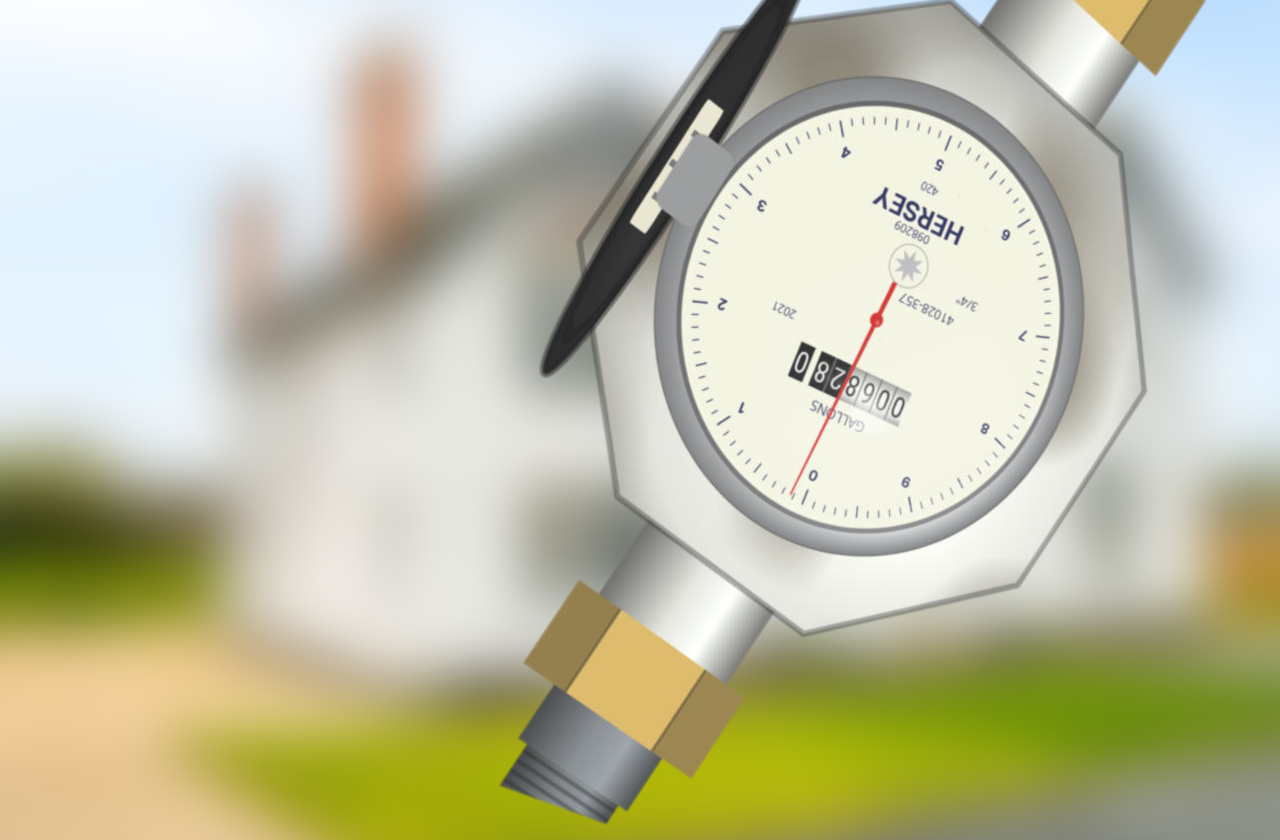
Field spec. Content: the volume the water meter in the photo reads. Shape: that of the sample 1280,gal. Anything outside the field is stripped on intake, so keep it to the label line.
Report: 68280.1,gal
